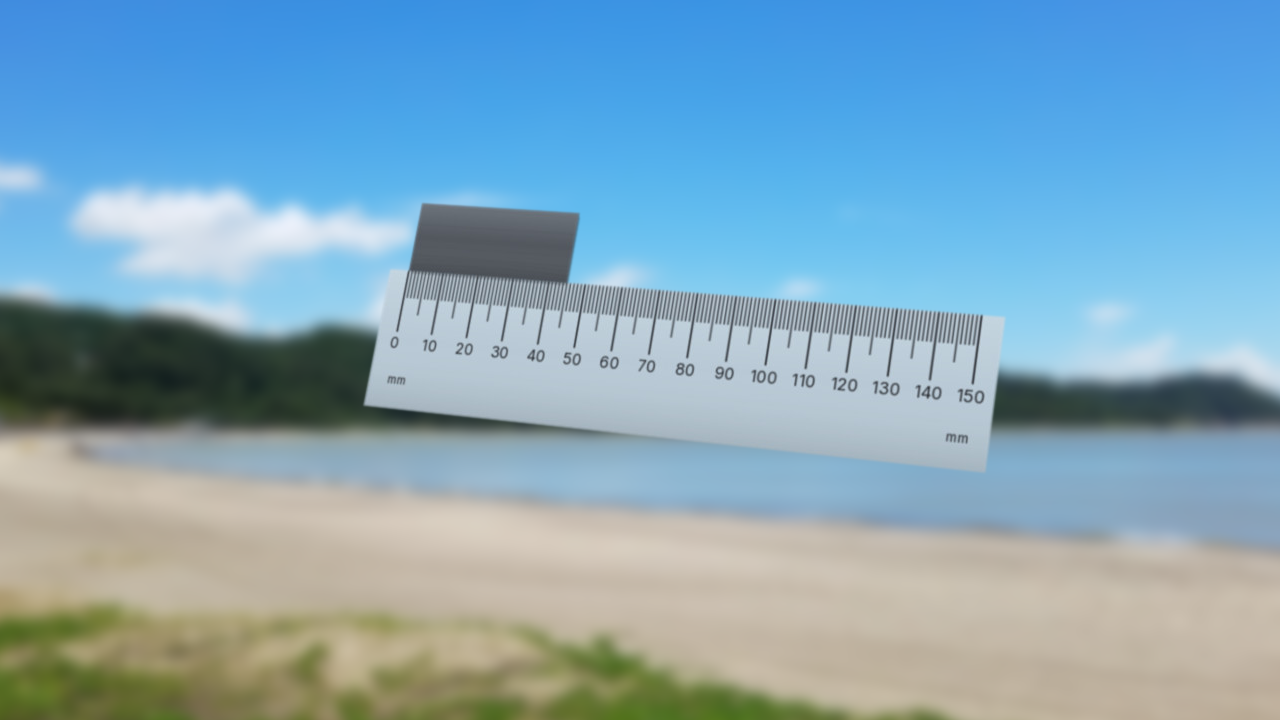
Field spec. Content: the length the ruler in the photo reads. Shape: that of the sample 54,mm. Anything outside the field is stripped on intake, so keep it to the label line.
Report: 45,mm
